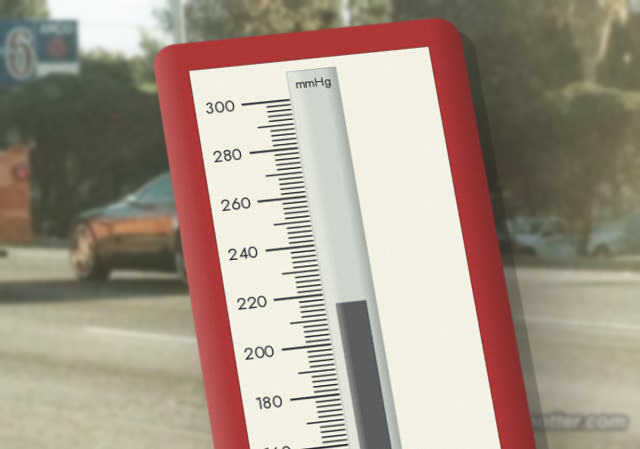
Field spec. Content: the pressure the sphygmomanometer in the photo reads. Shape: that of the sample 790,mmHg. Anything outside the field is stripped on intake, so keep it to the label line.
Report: 216,mmHg
